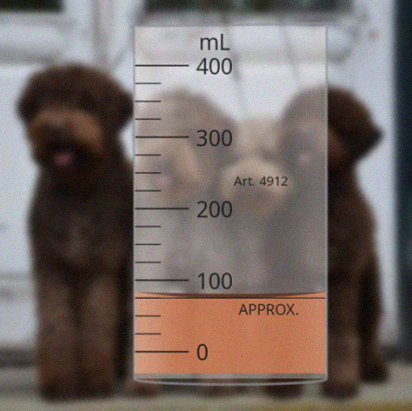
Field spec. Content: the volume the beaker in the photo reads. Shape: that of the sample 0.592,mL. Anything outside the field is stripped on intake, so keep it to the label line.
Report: 75,mL
